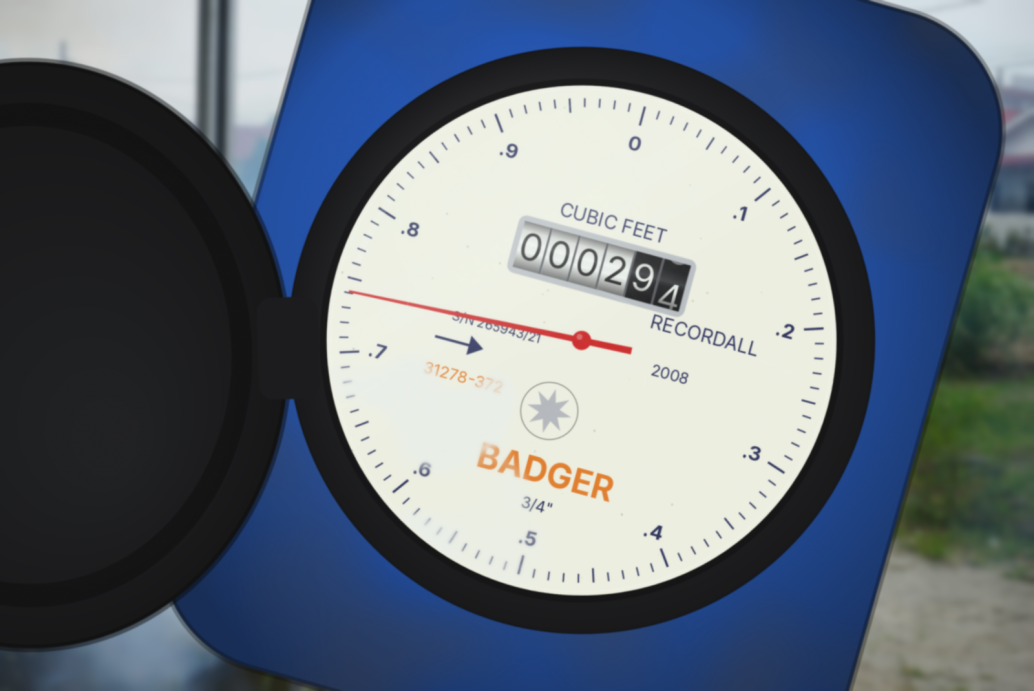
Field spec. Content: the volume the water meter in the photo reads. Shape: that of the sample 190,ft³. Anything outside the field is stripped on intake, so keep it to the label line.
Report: 293.74,ft³
